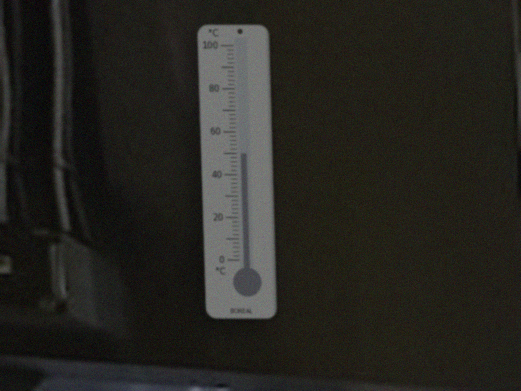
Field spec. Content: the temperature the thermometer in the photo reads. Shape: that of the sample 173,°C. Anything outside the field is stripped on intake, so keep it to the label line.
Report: 50,°C
